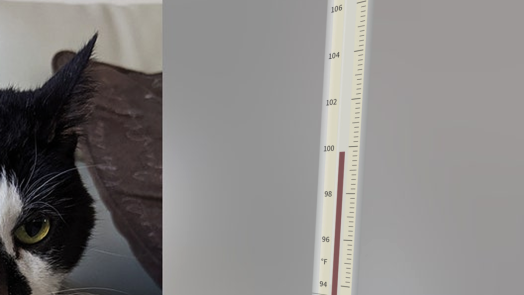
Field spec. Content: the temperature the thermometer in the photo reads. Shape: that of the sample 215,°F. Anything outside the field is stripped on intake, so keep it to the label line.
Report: 99.8,°F
